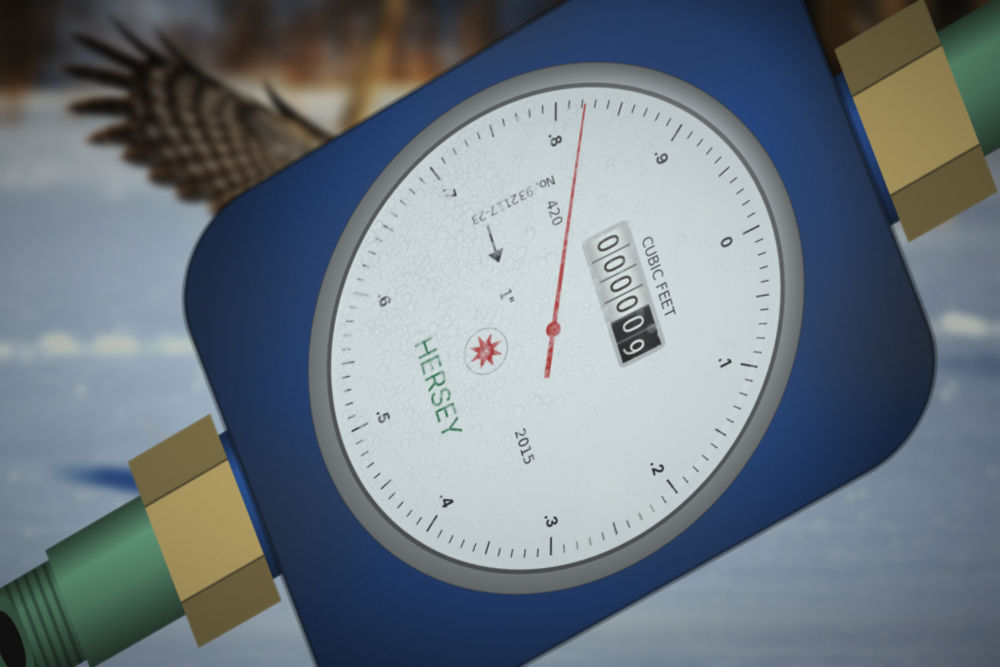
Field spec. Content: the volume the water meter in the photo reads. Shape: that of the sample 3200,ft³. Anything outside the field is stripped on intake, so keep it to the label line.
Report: 8.82,ft³
